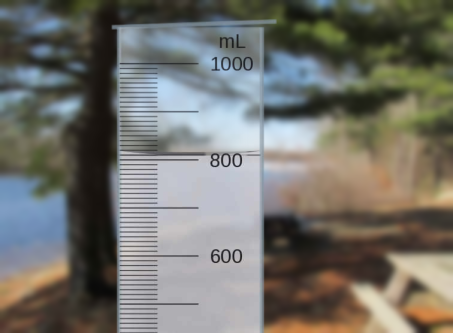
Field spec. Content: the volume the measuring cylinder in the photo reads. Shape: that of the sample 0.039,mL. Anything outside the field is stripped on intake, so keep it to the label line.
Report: 810,mL
